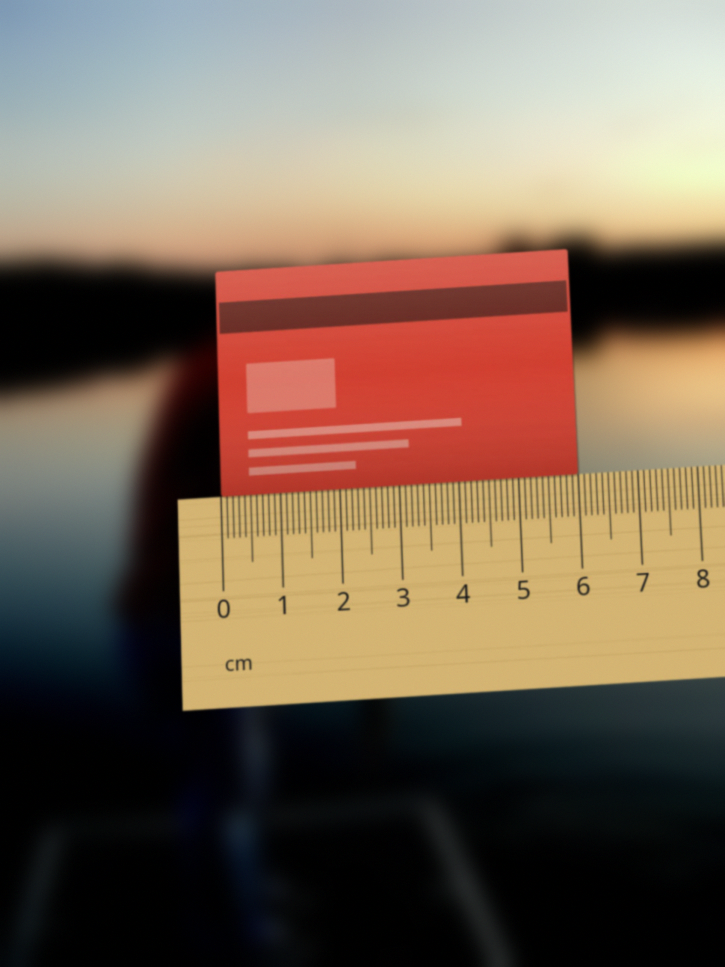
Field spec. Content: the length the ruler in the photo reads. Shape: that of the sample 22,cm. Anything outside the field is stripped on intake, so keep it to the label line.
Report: 6,cm
